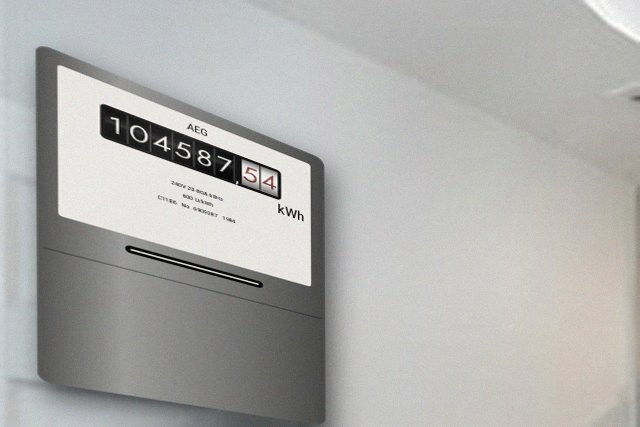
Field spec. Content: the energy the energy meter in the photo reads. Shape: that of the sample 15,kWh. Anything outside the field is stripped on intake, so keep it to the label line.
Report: 104587.54,kWh
